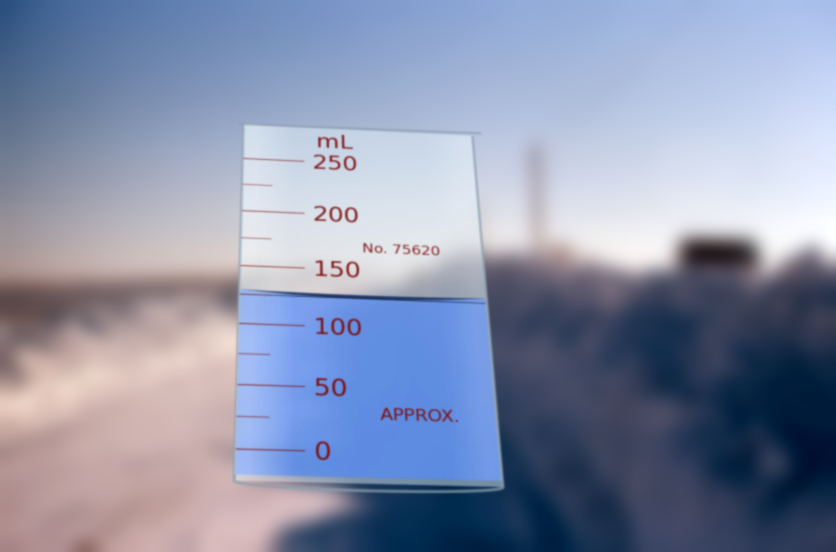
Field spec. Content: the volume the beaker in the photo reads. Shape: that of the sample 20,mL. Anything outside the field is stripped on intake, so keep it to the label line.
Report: 125,mL
